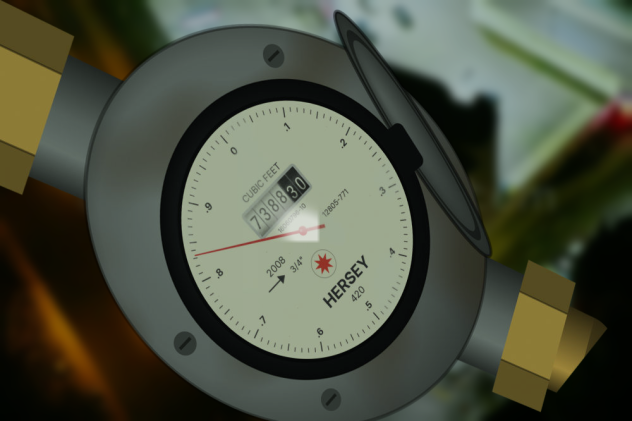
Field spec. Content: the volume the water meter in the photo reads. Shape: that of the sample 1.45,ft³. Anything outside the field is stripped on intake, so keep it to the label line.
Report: 738829.83,ft³
